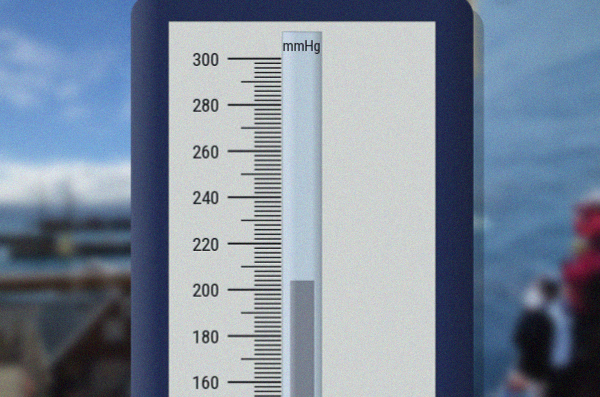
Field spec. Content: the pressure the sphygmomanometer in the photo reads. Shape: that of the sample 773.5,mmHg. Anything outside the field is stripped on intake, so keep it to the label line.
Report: 204,mmHg
